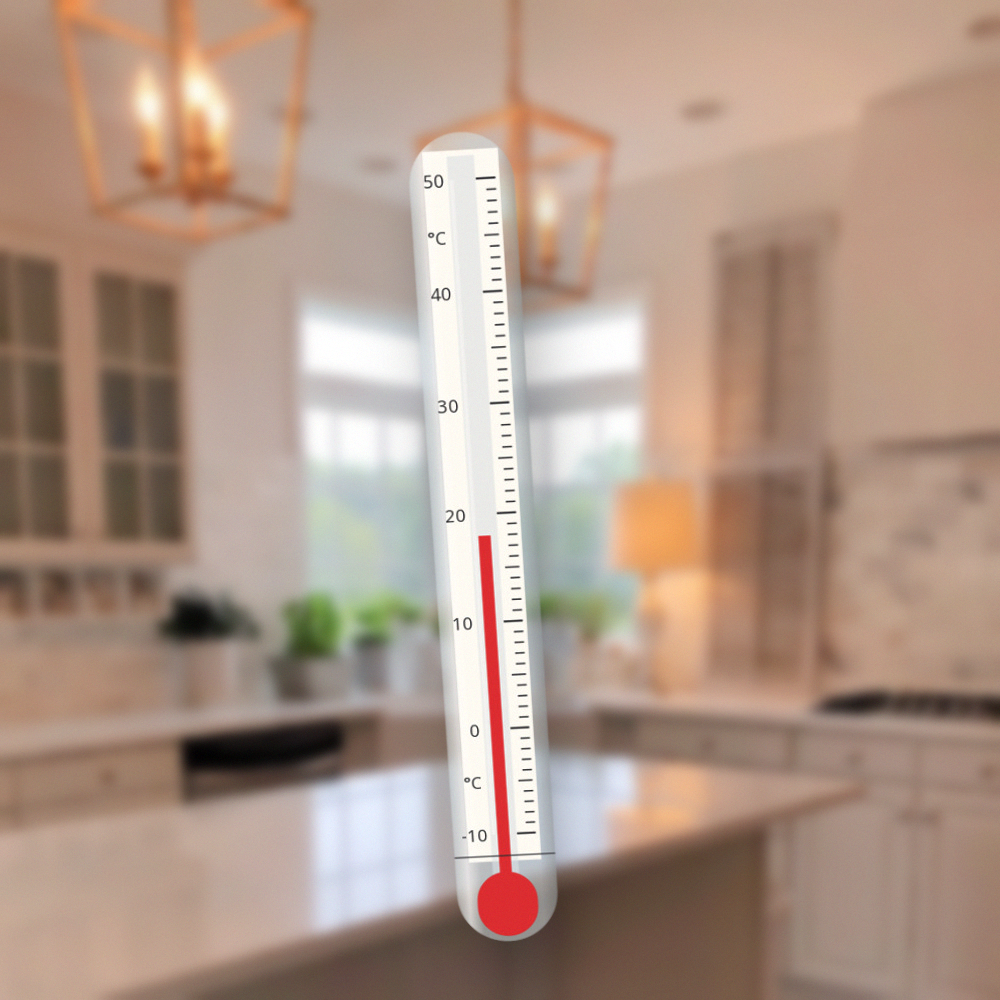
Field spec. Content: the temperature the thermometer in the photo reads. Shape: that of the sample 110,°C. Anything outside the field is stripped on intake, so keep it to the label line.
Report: 18,°C
